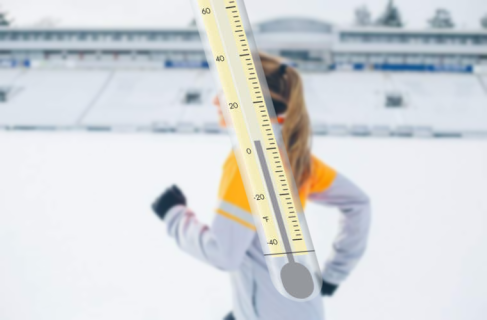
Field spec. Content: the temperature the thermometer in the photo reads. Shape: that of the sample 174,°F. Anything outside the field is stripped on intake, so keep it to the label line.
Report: 4,°F
